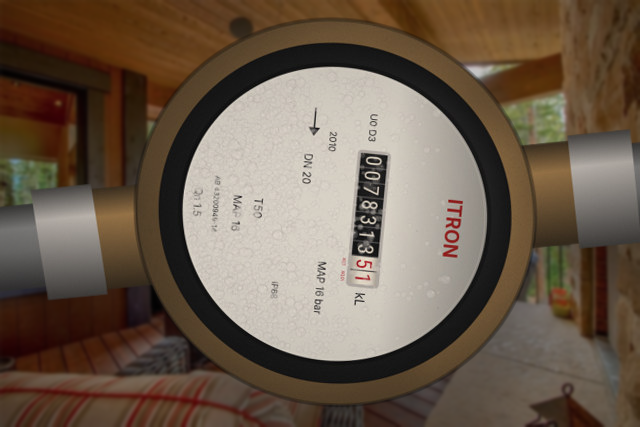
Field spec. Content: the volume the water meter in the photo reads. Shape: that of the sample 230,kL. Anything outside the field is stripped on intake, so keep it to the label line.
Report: 78313.51,kL
